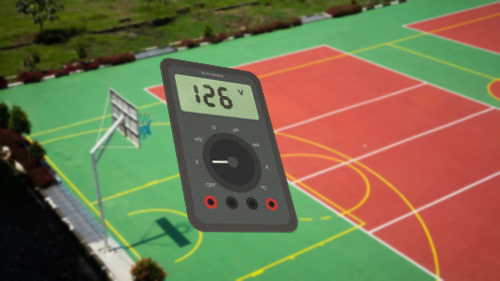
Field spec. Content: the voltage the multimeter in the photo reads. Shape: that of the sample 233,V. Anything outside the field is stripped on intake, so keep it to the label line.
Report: 126,V
